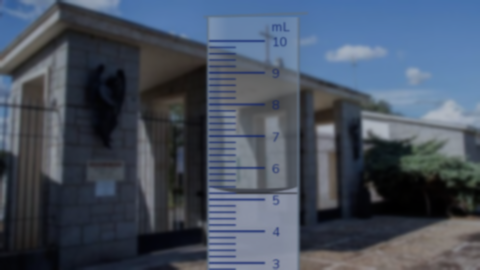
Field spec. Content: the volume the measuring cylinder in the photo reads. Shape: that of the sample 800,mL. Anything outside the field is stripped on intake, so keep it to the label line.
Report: 5.2,mL
